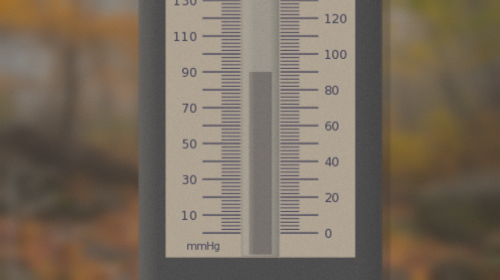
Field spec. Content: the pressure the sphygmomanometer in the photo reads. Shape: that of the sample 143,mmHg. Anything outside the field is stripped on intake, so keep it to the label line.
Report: 90,mmHg
